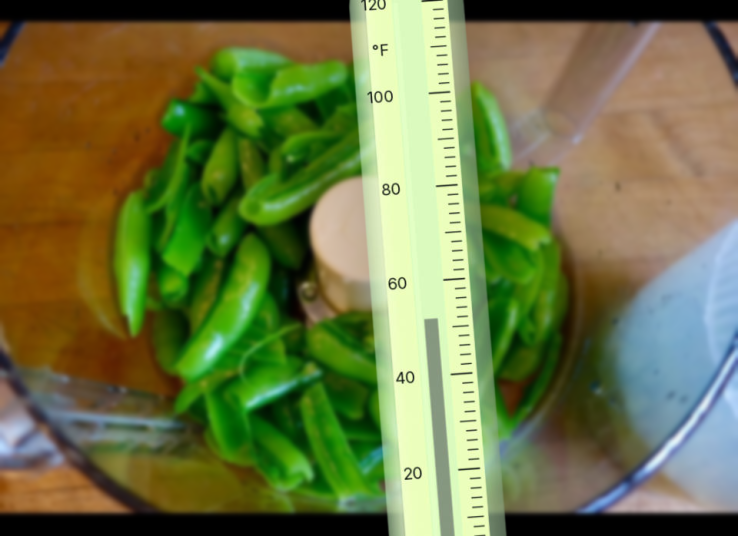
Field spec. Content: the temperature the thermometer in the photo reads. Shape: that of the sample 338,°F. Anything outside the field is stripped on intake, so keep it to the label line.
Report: 52,°F
